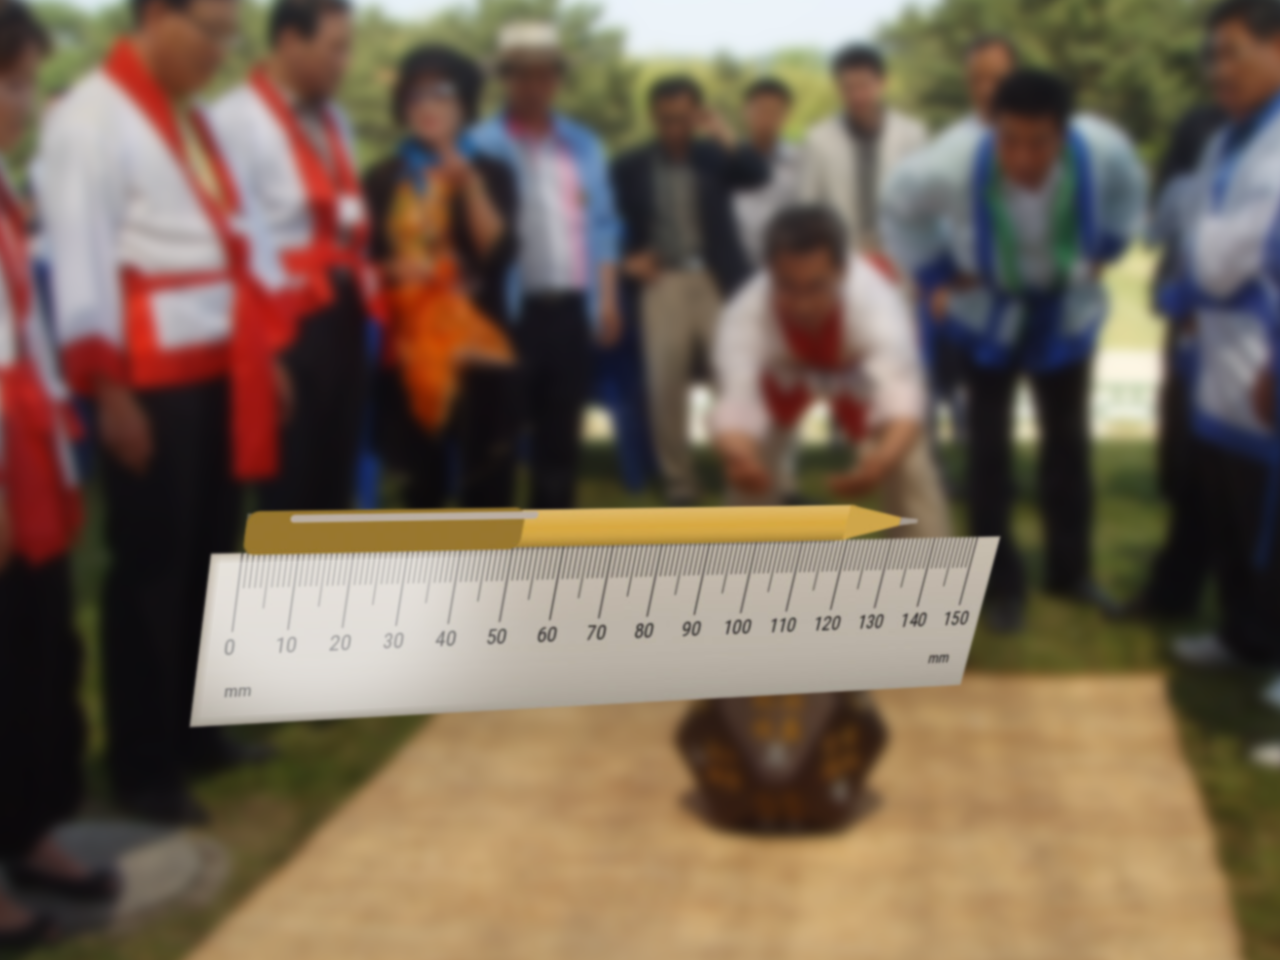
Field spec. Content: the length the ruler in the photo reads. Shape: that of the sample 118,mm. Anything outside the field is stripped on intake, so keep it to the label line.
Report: 135,mm
